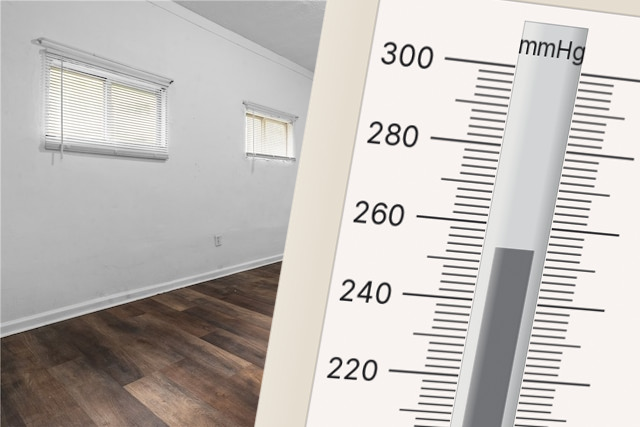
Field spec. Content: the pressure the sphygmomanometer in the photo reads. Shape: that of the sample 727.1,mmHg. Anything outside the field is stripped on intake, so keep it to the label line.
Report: 254,mmHg
